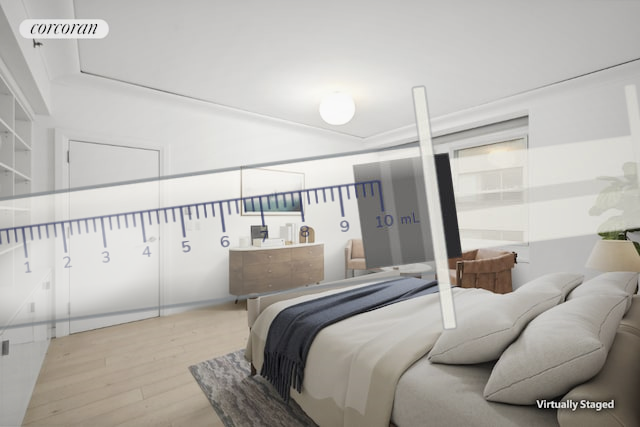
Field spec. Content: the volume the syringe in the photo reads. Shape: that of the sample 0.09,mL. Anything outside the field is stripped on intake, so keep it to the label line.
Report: 9.4,mL
